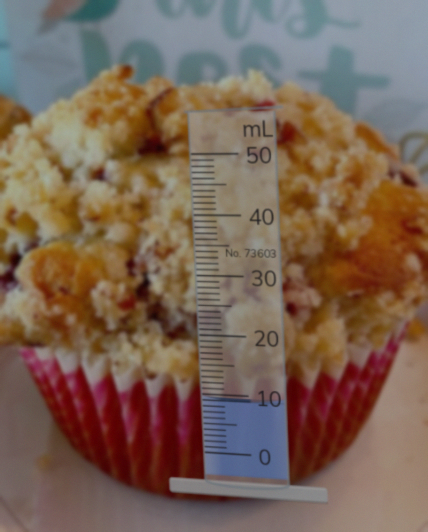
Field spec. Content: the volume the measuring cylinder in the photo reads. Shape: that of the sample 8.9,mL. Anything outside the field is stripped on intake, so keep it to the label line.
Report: 9,mL
